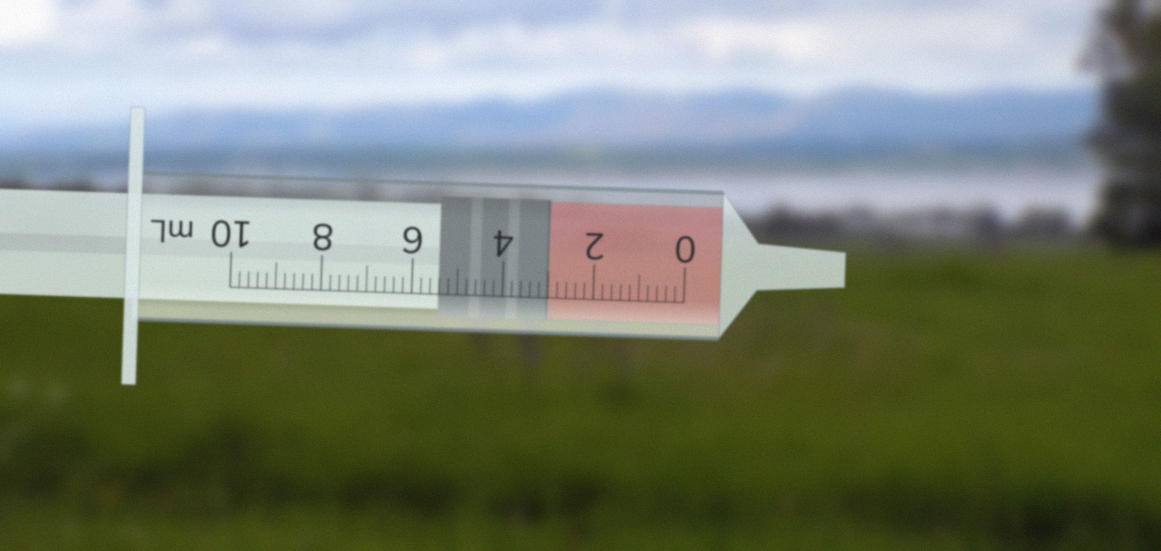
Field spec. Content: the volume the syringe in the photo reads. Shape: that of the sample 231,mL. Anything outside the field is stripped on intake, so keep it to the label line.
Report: 3,mL
